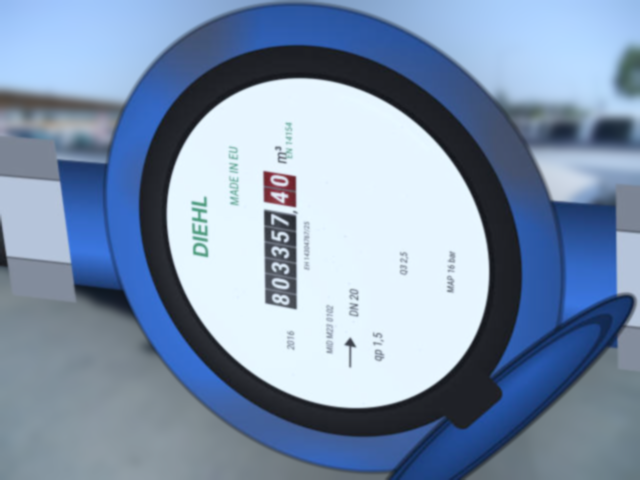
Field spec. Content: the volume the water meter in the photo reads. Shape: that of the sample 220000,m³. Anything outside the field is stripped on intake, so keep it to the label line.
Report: 803357.40,m³
